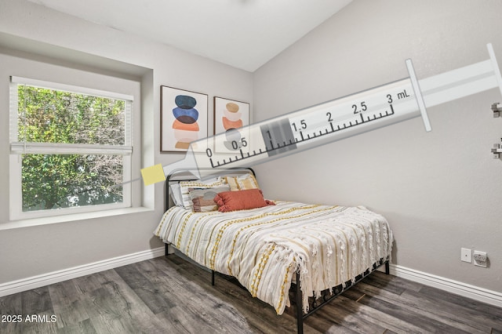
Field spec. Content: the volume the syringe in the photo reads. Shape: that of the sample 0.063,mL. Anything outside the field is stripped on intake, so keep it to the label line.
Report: 0.9,mL
